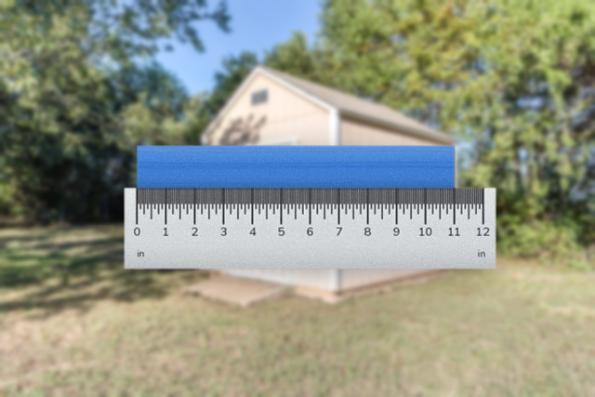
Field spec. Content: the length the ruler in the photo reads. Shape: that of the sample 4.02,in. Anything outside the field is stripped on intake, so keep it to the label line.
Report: 11,in
